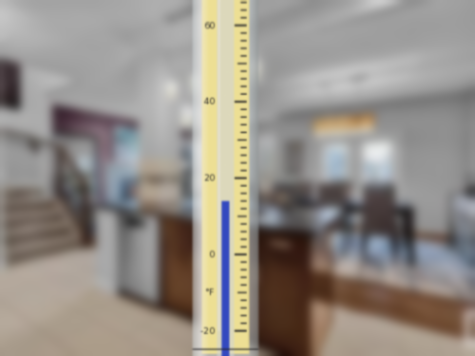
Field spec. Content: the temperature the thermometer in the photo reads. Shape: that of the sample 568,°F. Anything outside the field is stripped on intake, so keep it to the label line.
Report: 14,°F
